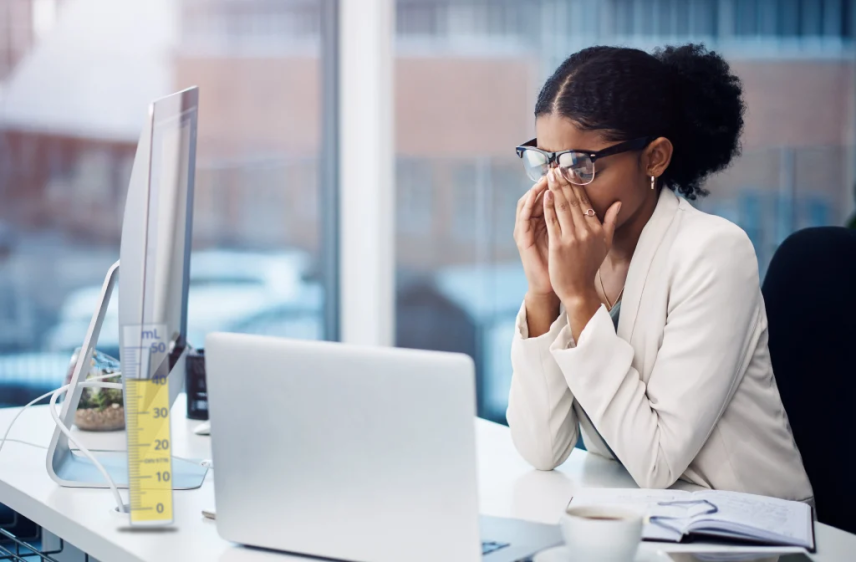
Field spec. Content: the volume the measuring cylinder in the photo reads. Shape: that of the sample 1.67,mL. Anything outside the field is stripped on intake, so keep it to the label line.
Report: 40,mL
